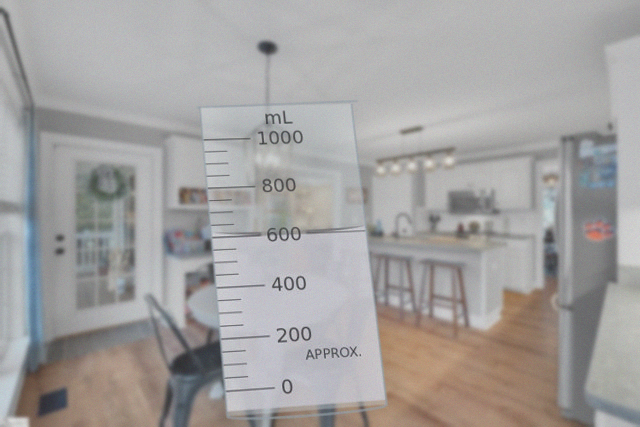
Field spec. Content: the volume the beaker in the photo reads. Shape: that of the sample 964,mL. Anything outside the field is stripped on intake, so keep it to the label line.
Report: 600,mL
